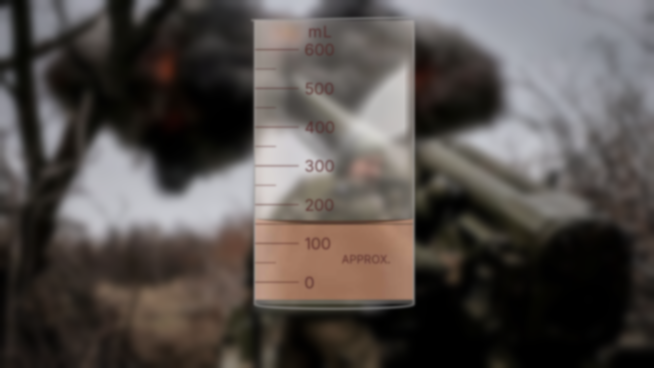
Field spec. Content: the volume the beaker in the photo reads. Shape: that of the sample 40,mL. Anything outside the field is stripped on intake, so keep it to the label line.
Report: 150,mL
